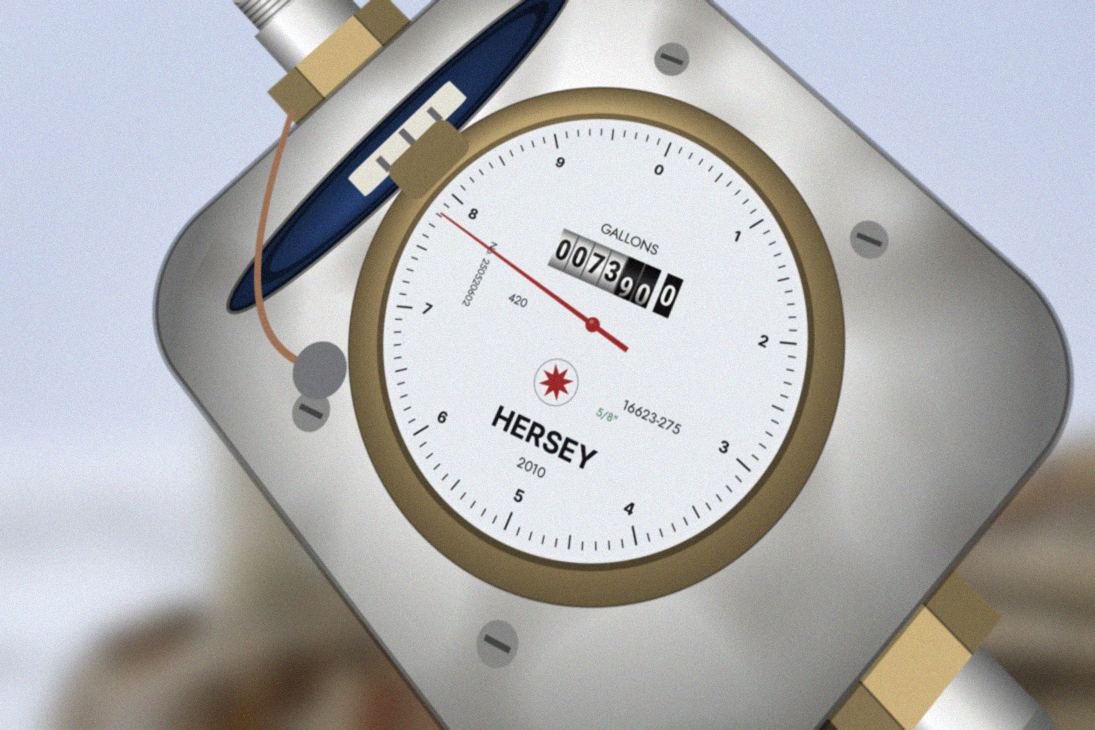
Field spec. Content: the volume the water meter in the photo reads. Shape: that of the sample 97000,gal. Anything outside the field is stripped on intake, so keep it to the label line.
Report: 73897.8,gal
